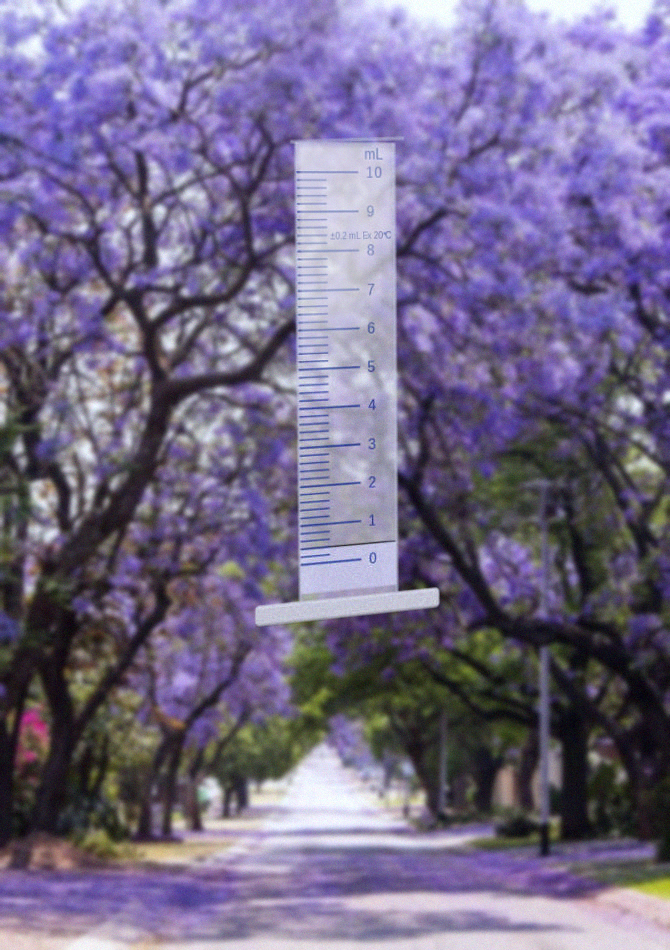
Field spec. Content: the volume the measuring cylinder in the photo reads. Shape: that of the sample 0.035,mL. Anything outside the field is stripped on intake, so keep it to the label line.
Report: 0.4,mL
